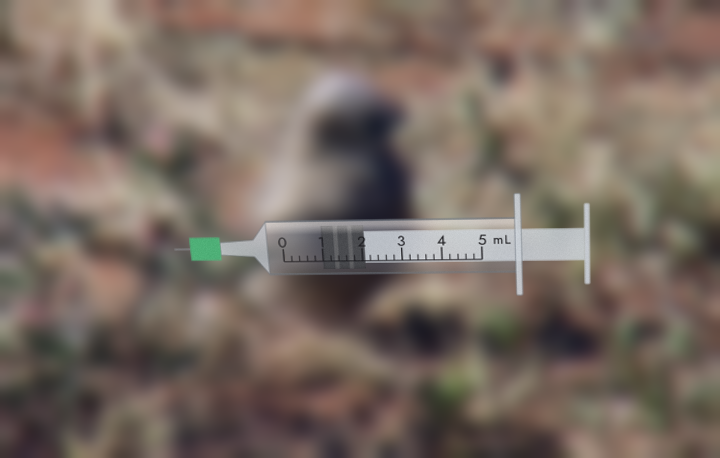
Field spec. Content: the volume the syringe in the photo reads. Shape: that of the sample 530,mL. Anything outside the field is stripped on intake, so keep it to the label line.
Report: 1,mL
